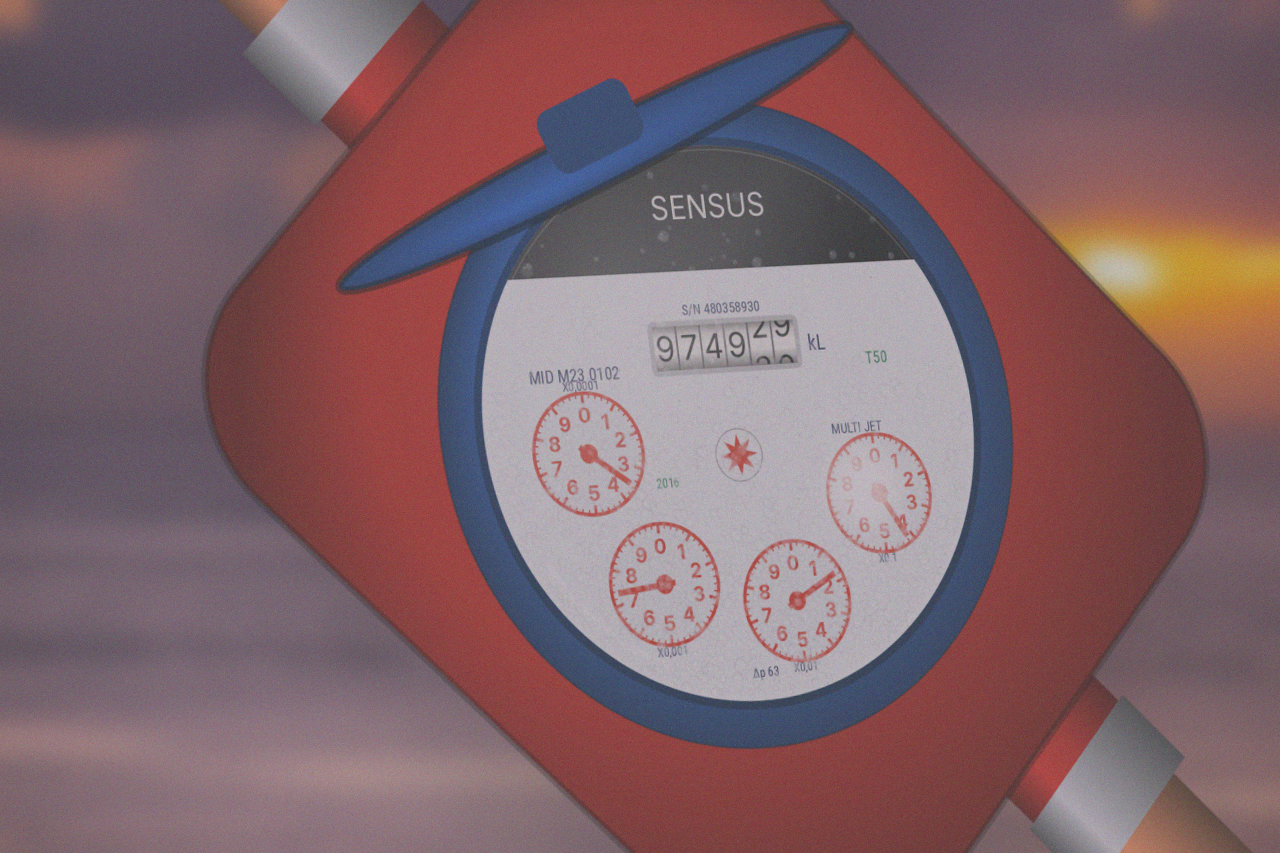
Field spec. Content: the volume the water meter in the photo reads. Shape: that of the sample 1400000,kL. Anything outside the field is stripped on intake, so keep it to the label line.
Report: 974929.4173,kL
